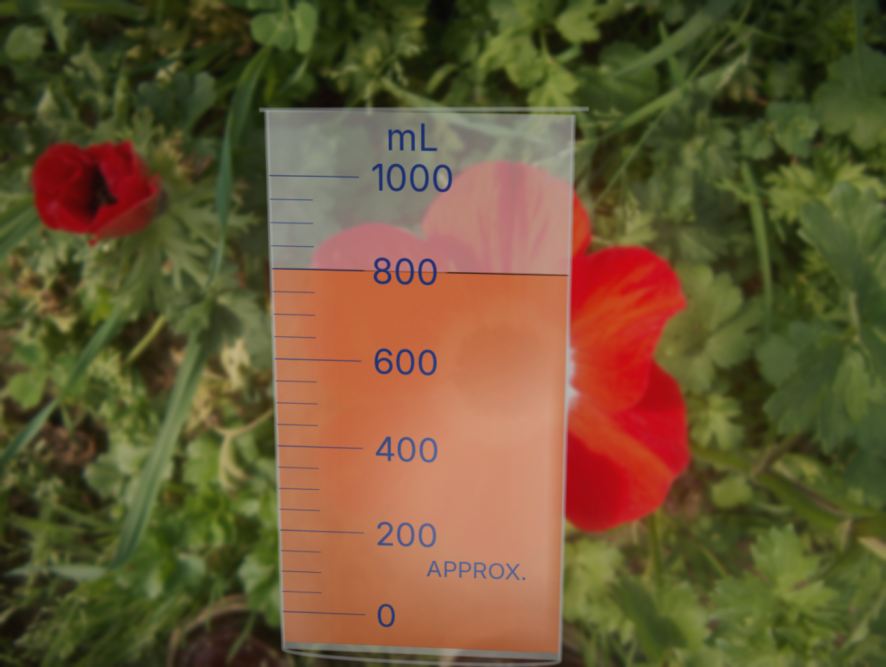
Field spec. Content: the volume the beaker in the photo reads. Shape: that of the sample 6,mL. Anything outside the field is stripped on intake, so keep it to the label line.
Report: 800,mL
